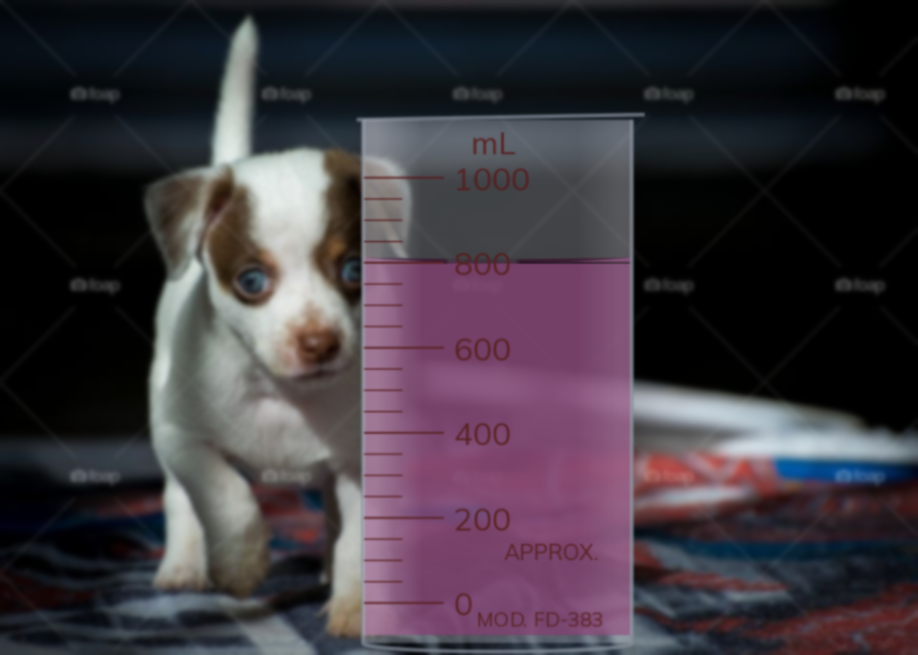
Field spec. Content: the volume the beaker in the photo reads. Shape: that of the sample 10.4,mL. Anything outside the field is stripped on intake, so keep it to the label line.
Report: 800,mL
